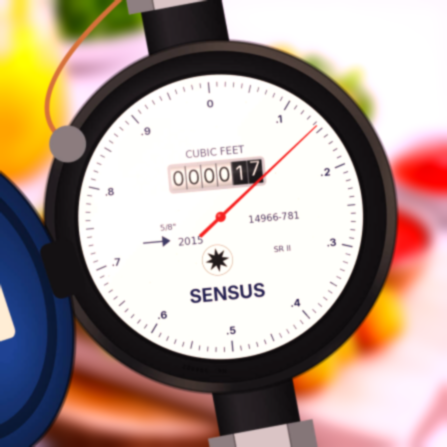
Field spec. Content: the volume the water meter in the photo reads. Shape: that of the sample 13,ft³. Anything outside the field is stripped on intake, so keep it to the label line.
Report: 17.14,ft³
